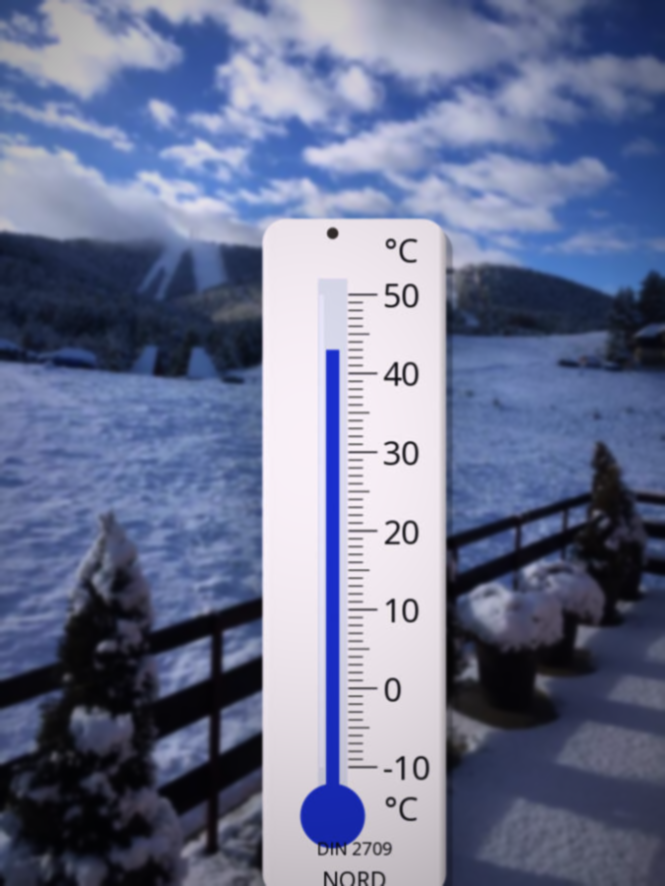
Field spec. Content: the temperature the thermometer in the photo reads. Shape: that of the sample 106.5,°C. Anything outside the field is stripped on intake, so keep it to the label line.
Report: 43,°C
